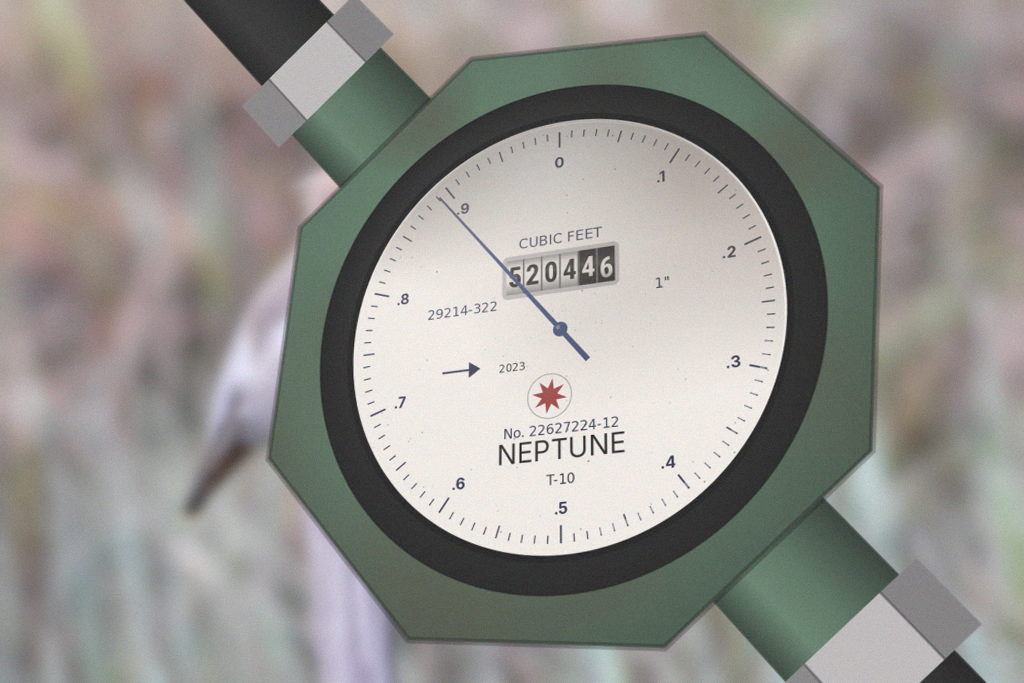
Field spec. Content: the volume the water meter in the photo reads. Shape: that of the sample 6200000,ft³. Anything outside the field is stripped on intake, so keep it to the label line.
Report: 520445.89,ft³
